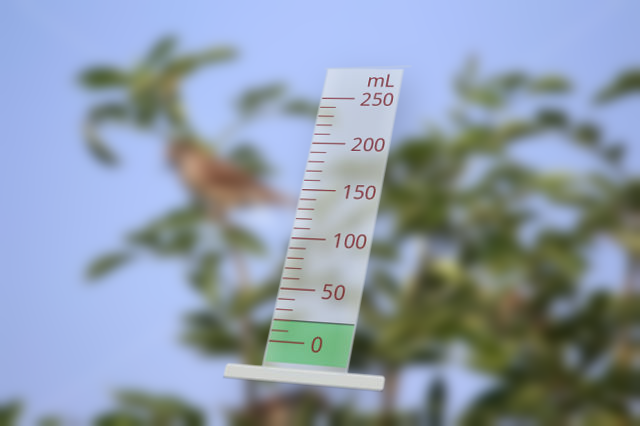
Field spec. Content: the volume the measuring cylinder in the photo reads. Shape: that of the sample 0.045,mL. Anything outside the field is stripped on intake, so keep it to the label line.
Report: 20,mL
